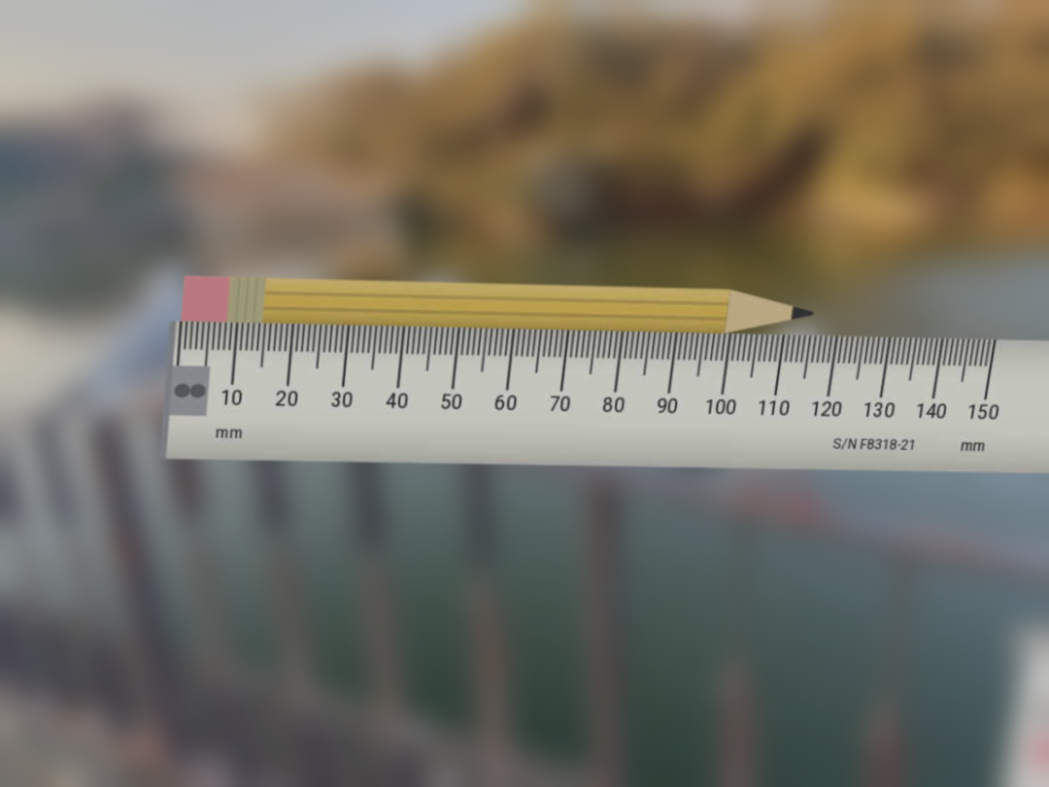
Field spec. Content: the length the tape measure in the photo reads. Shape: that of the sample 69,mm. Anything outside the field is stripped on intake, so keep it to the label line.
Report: 115,mm
